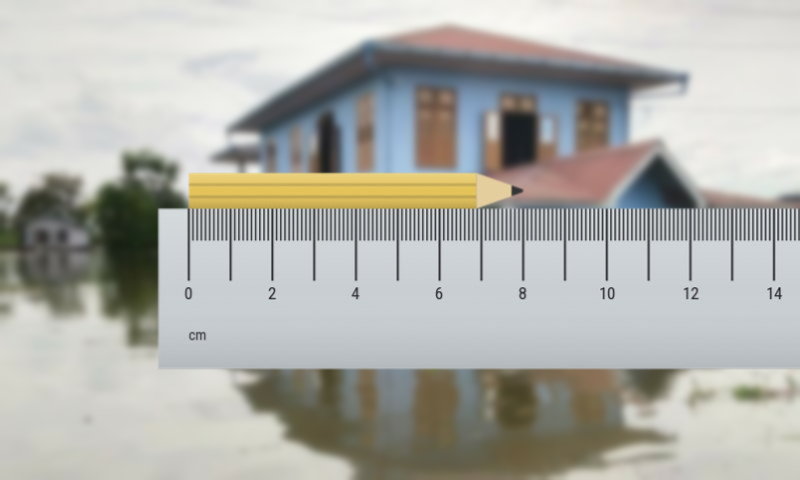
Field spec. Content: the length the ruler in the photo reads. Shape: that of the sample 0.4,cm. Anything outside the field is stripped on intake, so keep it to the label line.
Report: 8,cm
